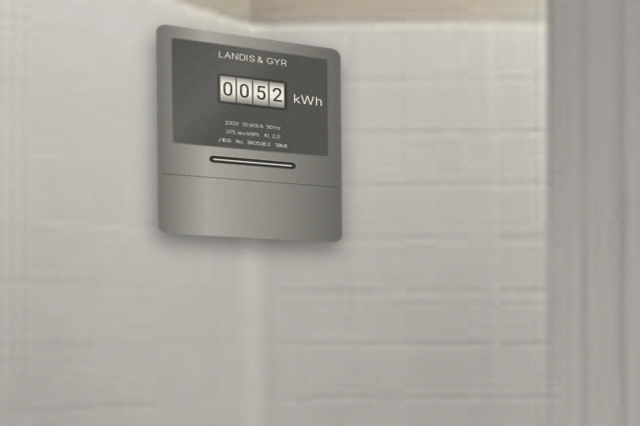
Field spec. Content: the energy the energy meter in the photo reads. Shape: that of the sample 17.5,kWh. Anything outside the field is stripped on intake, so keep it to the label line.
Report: 52,kWh
